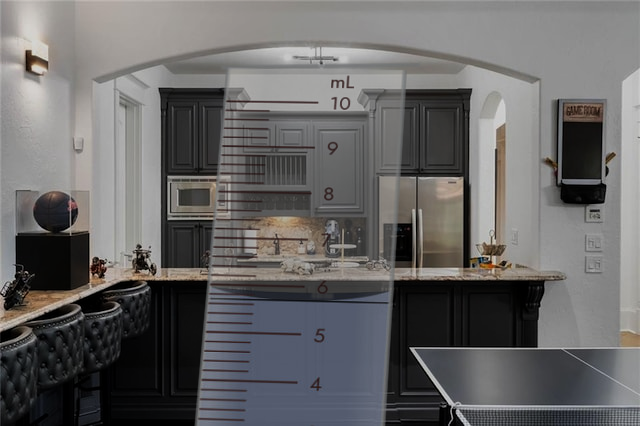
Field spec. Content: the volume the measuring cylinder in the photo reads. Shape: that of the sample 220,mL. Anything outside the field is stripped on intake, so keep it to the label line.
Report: 5.7,mL
